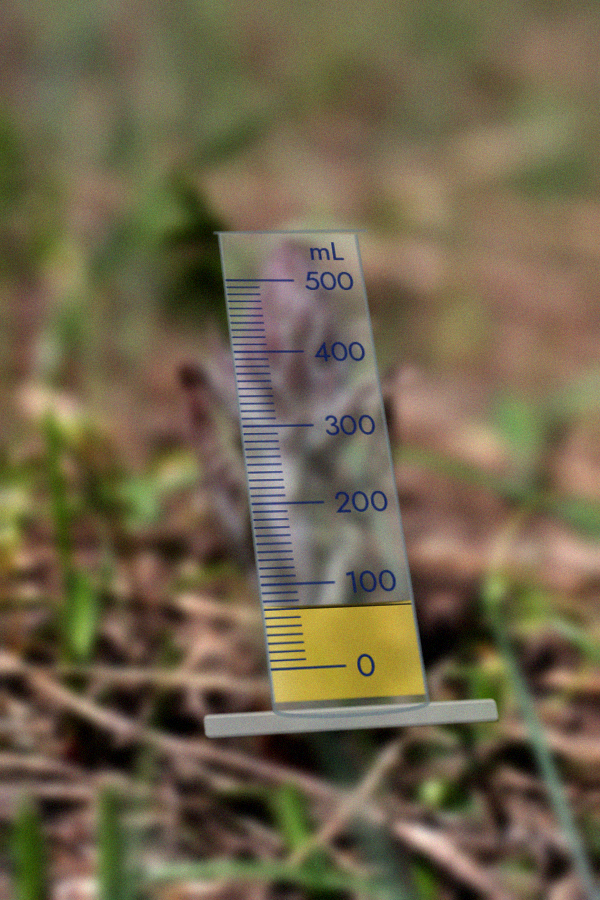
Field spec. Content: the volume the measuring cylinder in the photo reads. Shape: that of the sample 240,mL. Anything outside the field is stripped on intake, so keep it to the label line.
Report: 70,mL
